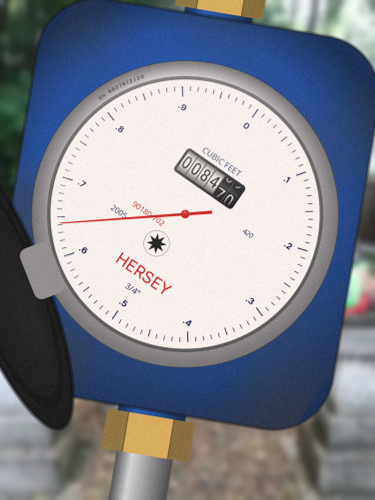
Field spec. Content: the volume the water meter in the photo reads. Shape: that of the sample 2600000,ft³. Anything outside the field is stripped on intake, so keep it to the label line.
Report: 8469.64,ft³
